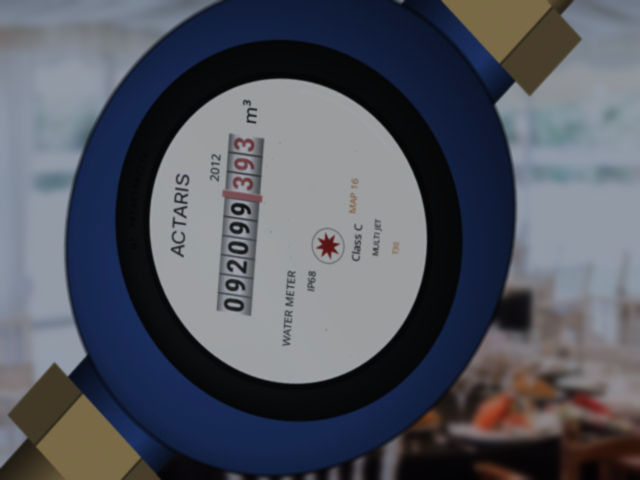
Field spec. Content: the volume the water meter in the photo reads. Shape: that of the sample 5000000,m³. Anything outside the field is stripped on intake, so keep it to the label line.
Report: 92099.393,m³
